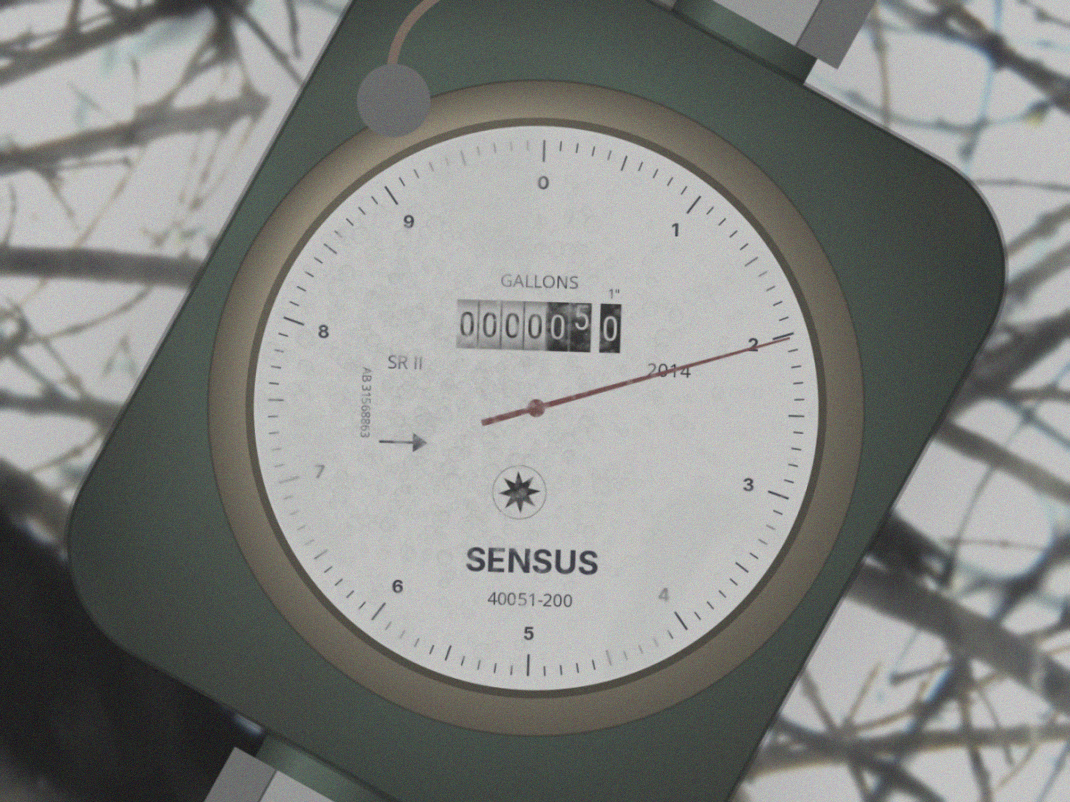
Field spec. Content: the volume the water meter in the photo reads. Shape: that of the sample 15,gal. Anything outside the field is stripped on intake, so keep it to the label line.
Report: 52.0,gal
